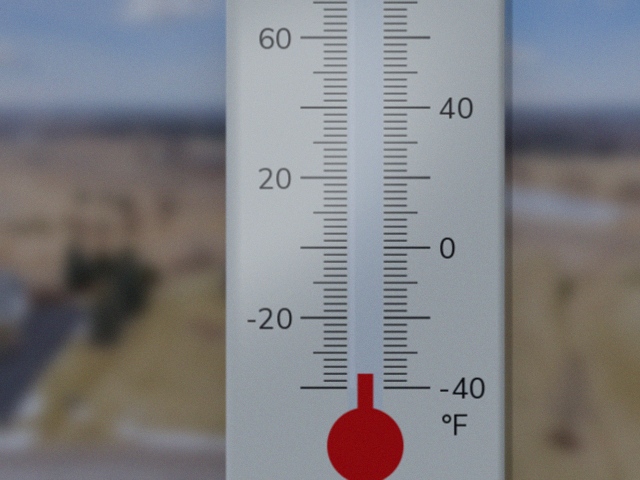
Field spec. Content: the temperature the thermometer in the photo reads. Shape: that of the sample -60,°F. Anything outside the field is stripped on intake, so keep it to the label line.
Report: -36,°F
